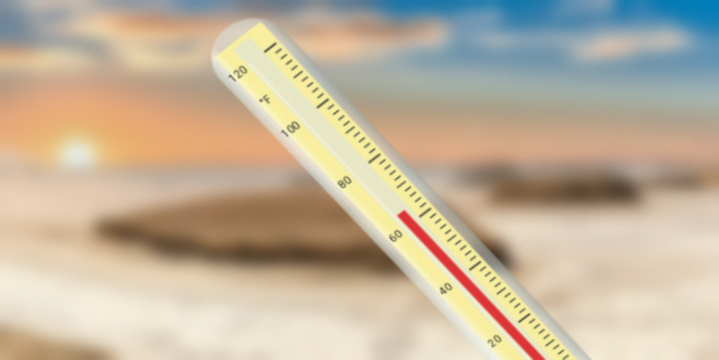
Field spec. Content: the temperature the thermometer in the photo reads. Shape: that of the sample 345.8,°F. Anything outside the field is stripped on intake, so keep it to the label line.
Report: 64,°F
